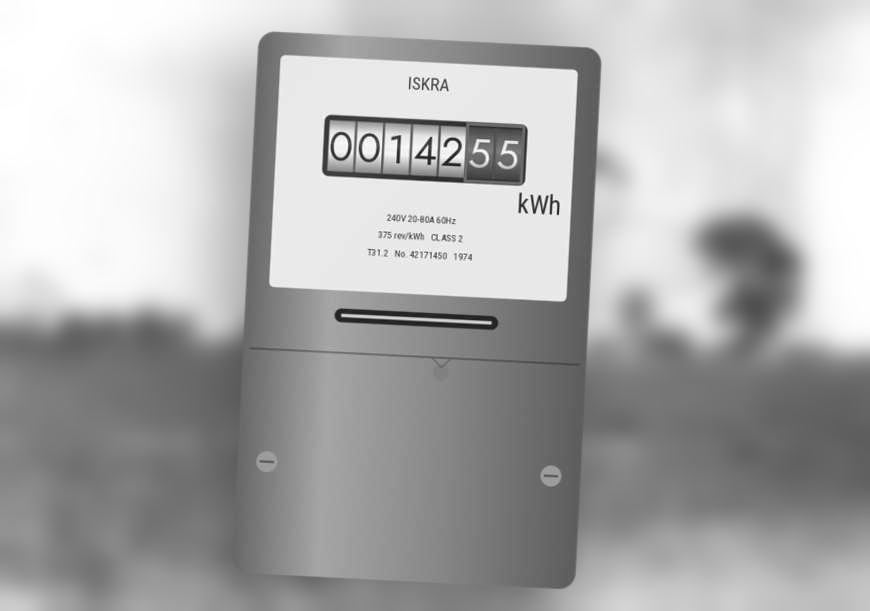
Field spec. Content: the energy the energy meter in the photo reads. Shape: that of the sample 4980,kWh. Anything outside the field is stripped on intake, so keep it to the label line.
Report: 142.55,kWh
